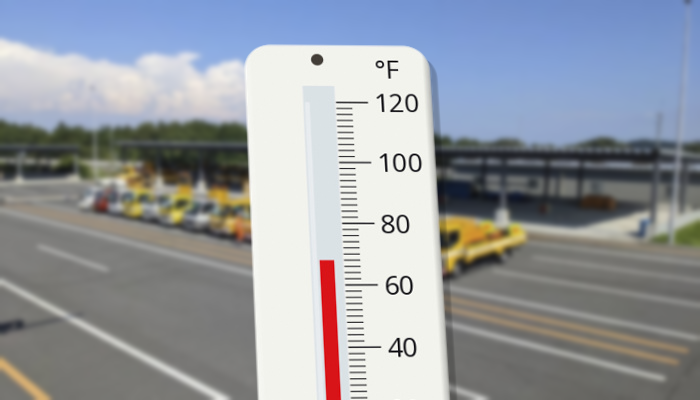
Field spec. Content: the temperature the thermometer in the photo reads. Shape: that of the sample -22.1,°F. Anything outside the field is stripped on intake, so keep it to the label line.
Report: 68,°F
